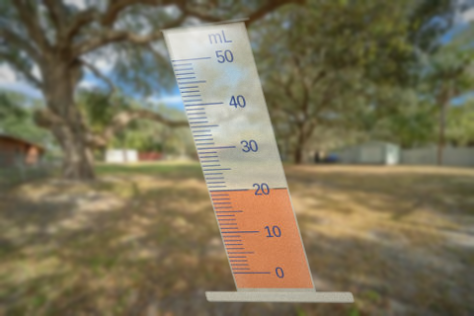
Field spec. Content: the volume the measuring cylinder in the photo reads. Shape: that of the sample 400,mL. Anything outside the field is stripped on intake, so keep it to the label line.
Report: 20,mL
